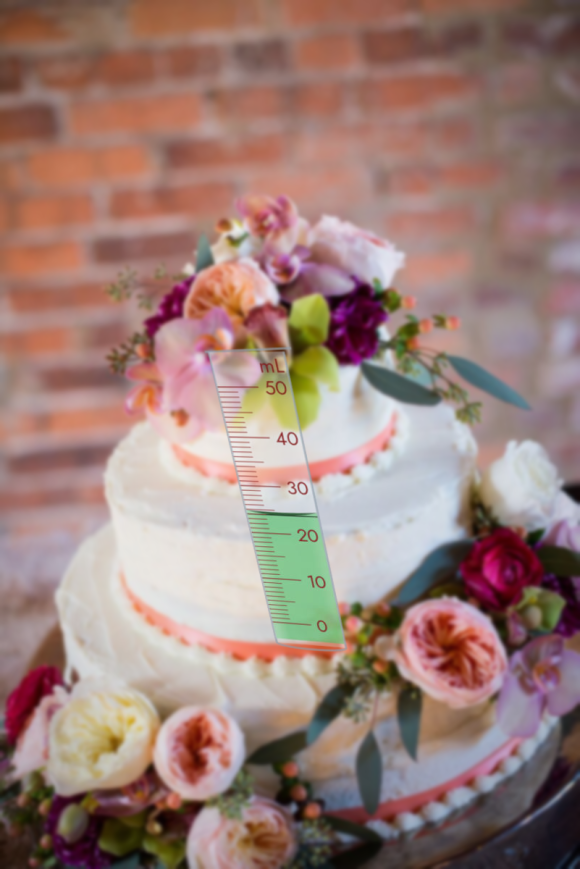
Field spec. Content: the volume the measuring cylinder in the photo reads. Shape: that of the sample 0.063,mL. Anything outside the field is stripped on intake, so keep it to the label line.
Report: 24,mL
